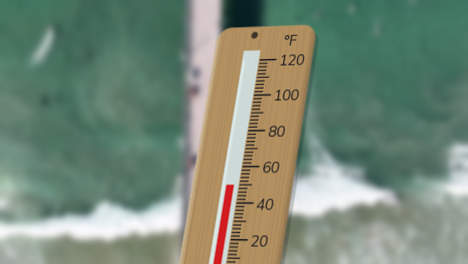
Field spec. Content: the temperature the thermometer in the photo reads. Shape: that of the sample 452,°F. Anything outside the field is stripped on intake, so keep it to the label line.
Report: 50,°F
